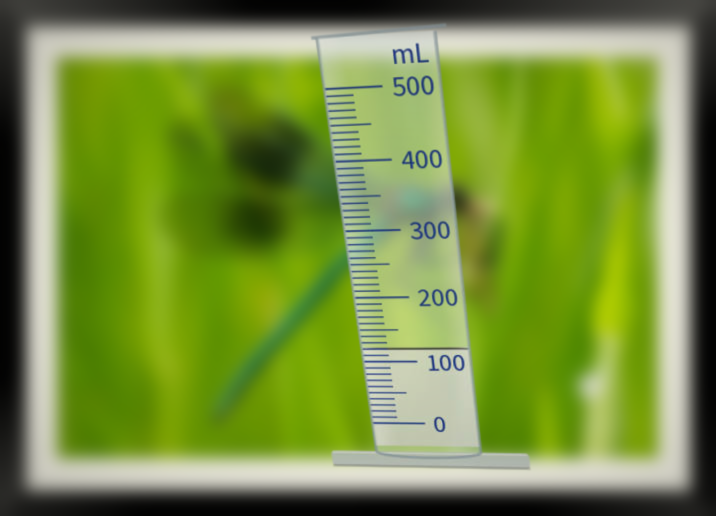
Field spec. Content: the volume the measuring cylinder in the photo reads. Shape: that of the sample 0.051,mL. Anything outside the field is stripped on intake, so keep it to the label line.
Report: 120,mL
